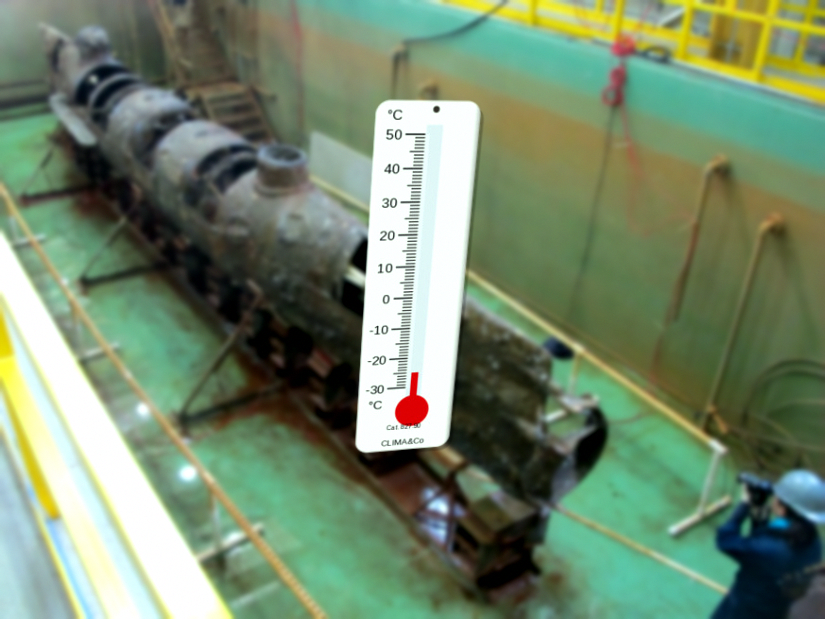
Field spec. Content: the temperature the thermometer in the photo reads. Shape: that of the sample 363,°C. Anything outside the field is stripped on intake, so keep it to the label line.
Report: -25,°C
